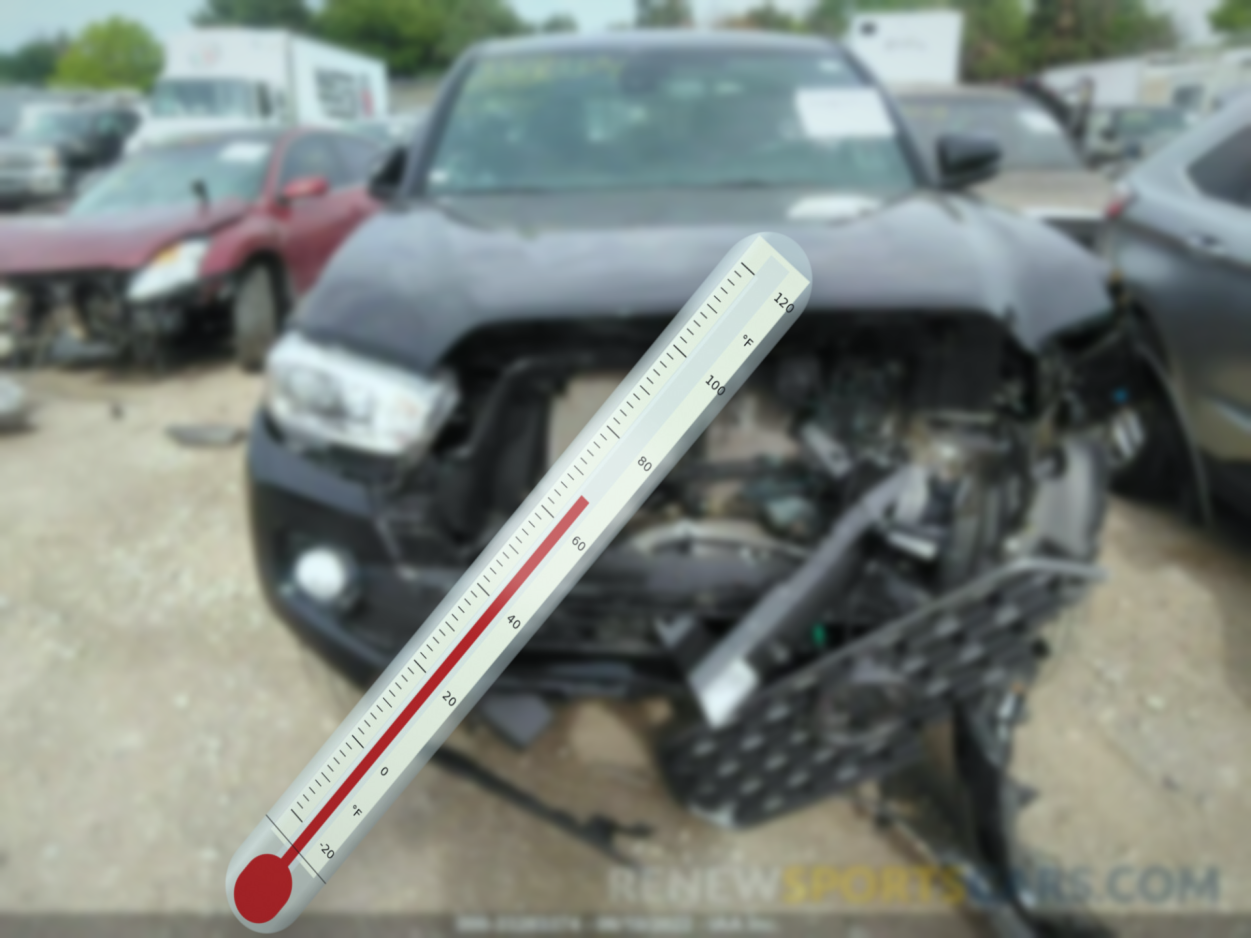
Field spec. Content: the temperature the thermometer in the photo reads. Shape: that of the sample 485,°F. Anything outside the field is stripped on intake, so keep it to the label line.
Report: 67,°F
